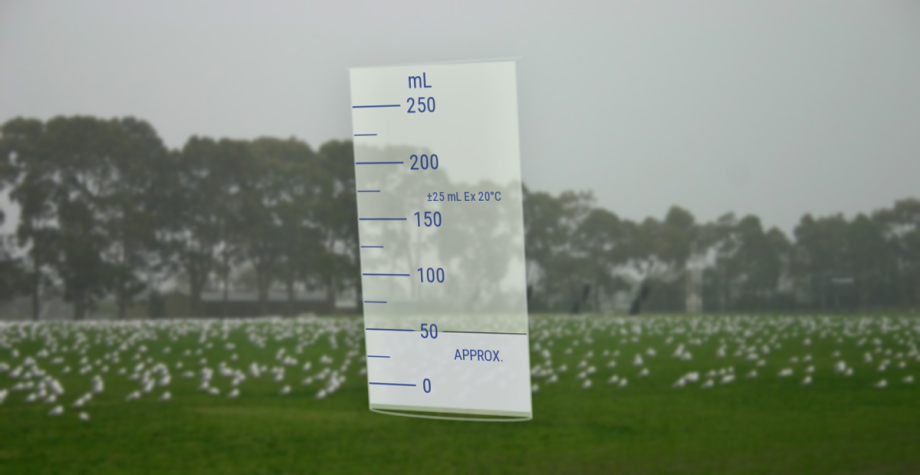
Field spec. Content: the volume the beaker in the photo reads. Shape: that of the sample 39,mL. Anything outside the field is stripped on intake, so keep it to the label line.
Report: 50,mL
